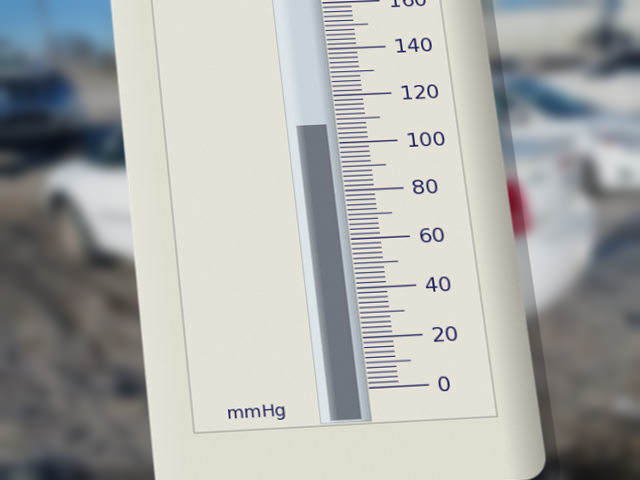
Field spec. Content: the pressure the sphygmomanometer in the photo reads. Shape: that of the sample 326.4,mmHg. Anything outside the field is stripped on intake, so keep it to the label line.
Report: 108,mmHg
